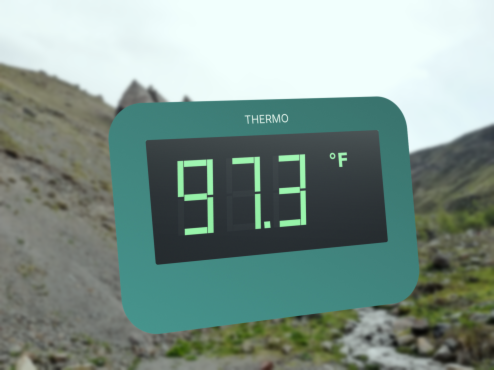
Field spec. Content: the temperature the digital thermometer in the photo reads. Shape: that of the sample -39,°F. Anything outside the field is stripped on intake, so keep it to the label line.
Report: 97.3,°F
